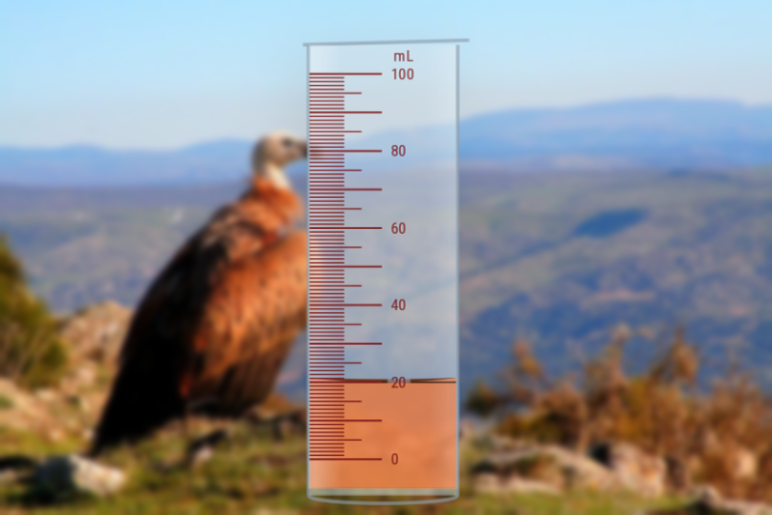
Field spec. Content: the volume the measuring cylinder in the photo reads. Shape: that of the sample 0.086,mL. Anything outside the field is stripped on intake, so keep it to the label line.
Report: 20,mL
